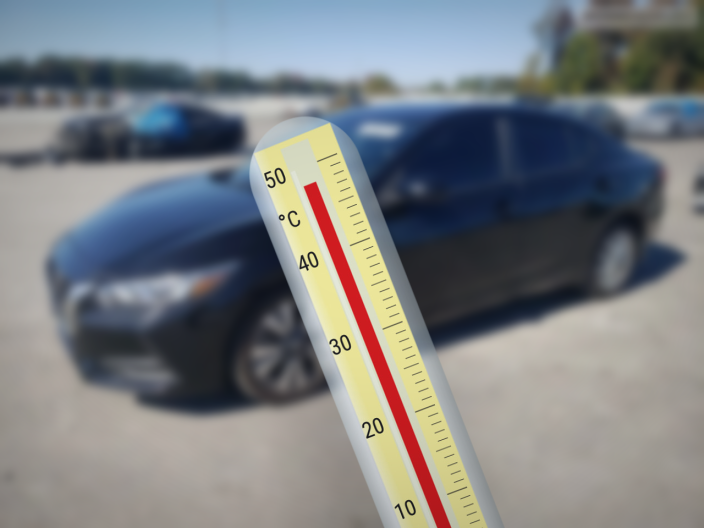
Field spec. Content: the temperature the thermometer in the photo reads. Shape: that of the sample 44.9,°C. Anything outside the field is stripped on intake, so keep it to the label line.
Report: 48,°C
